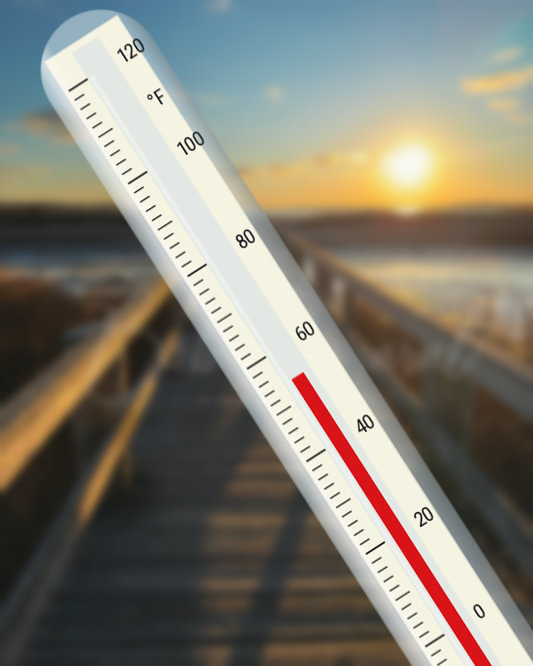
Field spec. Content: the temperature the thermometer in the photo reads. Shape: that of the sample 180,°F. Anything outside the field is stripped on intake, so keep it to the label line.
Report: 54,°F
